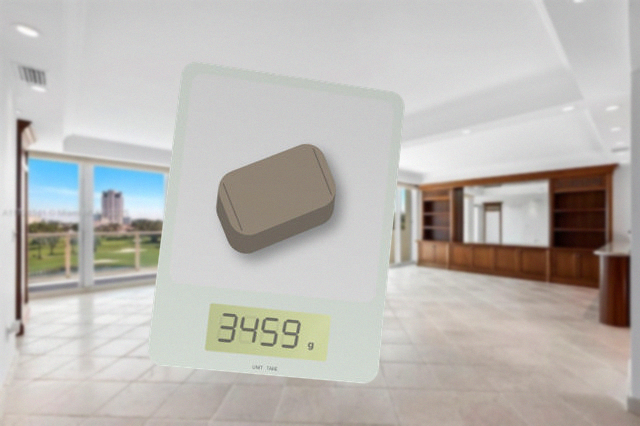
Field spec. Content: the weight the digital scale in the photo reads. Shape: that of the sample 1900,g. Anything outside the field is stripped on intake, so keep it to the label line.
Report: 3459,g
